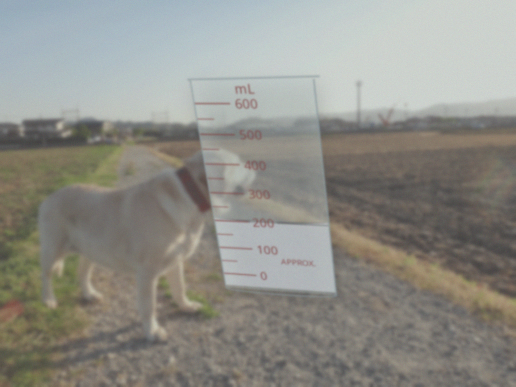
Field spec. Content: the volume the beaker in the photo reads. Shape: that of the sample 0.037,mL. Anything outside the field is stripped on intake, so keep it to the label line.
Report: 200,mL
